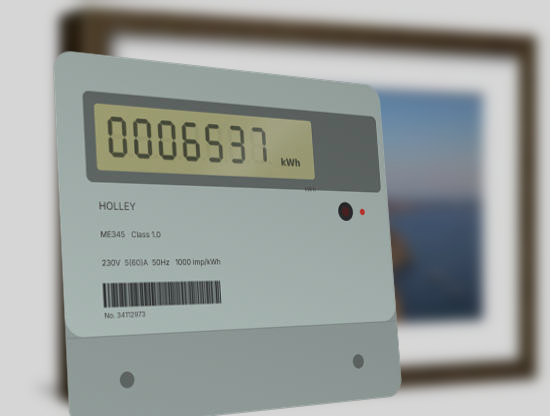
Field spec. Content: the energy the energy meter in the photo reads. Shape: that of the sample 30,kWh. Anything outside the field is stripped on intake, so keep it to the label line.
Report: 6537,kWh
